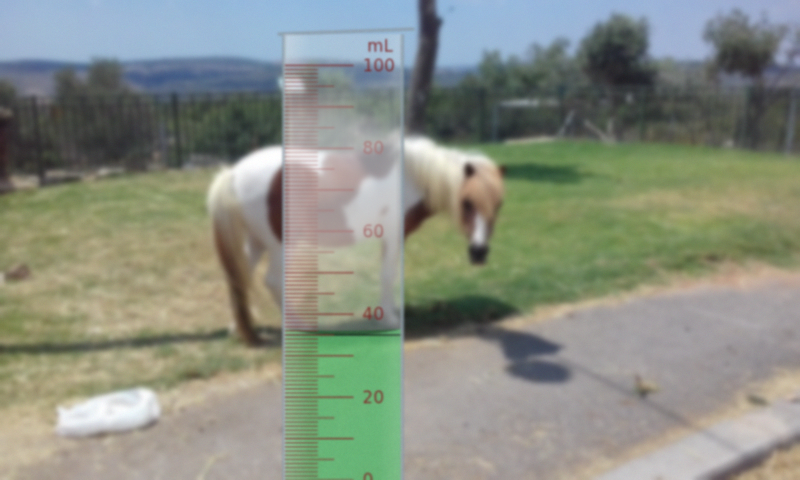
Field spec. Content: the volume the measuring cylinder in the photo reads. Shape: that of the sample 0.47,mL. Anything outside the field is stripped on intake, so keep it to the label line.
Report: 35,mL
